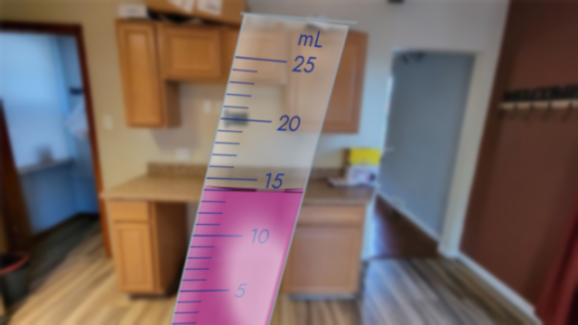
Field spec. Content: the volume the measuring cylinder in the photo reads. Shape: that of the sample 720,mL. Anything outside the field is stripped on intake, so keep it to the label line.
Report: 14,mL
